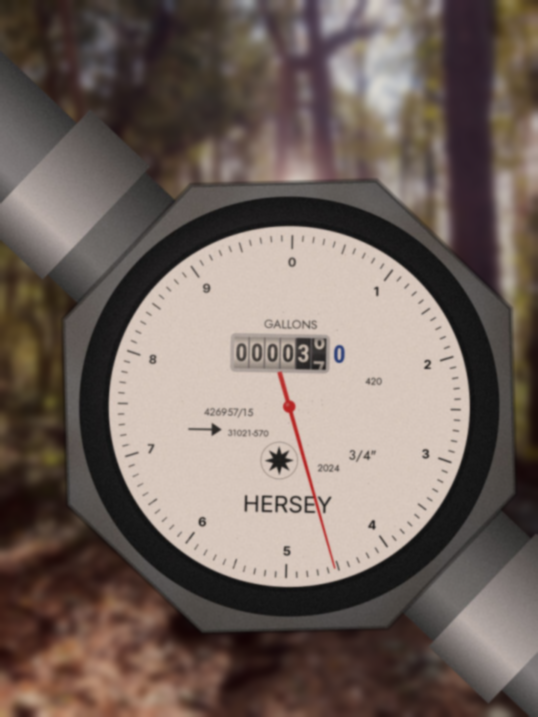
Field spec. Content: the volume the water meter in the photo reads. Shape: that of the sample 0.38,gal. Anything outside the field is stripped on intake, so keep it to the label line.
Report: 364.5,gal
